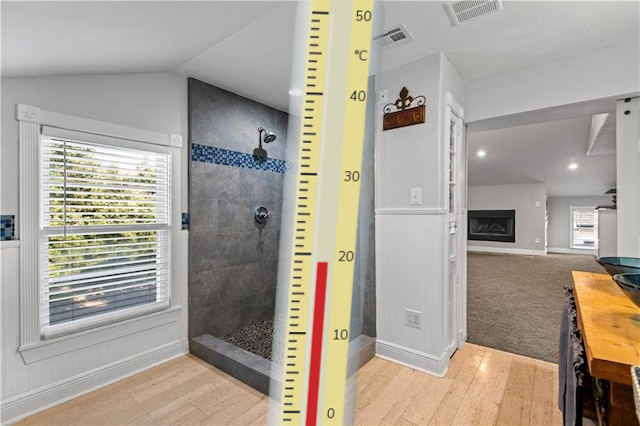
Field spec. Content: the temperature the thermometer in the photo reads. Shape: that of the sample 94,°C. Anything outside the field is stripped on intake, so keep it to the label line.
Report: 19,°C
